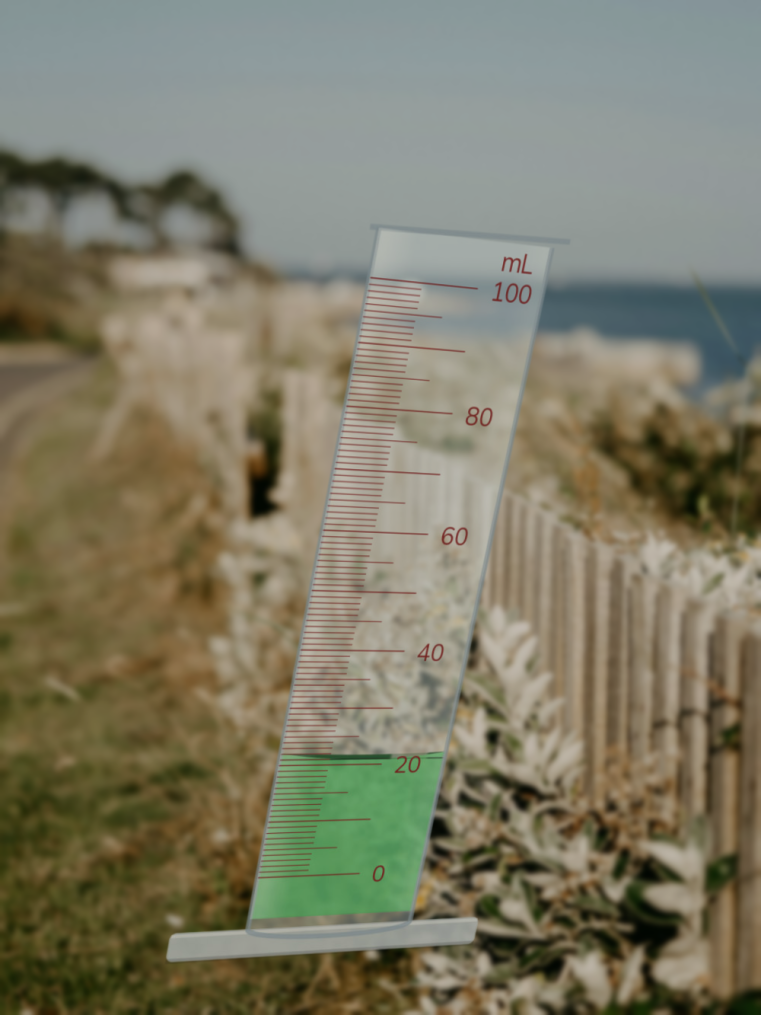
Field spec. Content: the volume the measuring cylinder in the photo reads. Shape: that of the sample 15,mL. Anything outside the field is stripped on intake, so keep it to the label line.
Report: 21,mL
